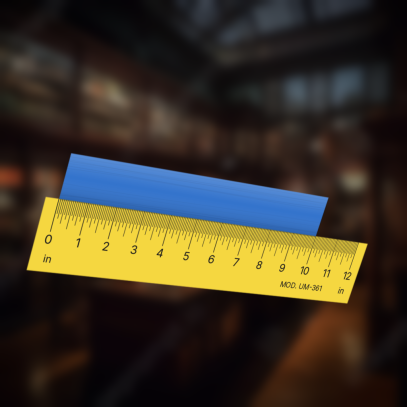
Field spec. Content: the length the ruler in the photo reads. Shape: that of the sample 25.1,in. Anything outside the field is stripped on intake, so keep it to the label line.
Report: 10,in
